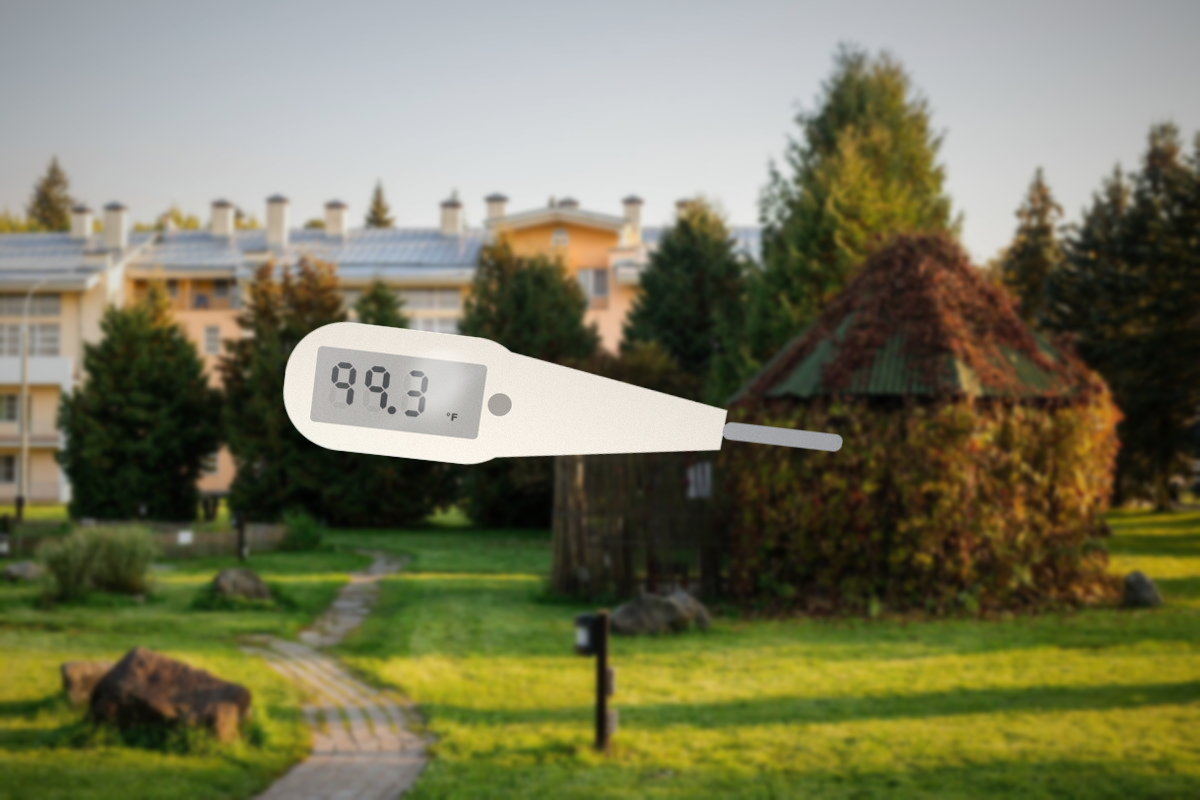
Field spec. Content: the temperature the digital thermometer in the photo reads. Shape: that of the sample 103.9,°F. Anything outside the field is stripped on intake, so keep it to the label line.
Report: 99.3,°F
